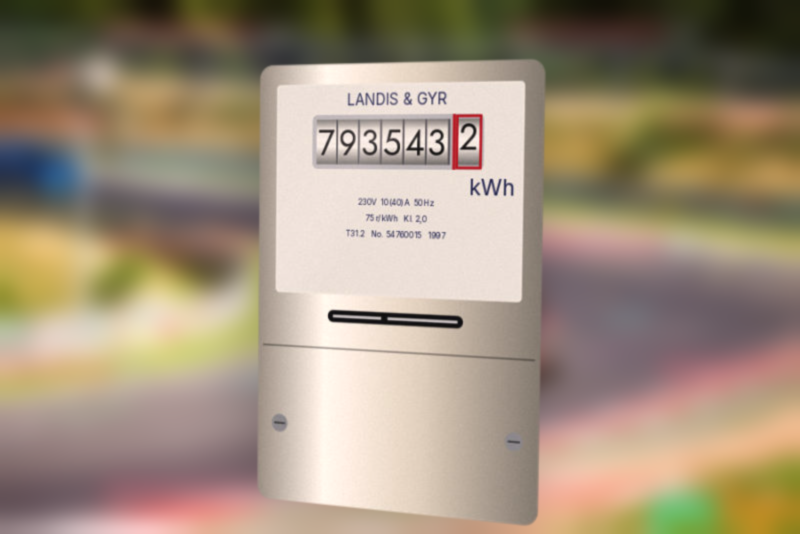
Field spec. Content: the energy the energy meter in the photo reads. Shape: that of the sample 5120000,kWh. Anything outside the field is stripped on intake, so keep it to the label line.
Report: 793543.2,kWh
